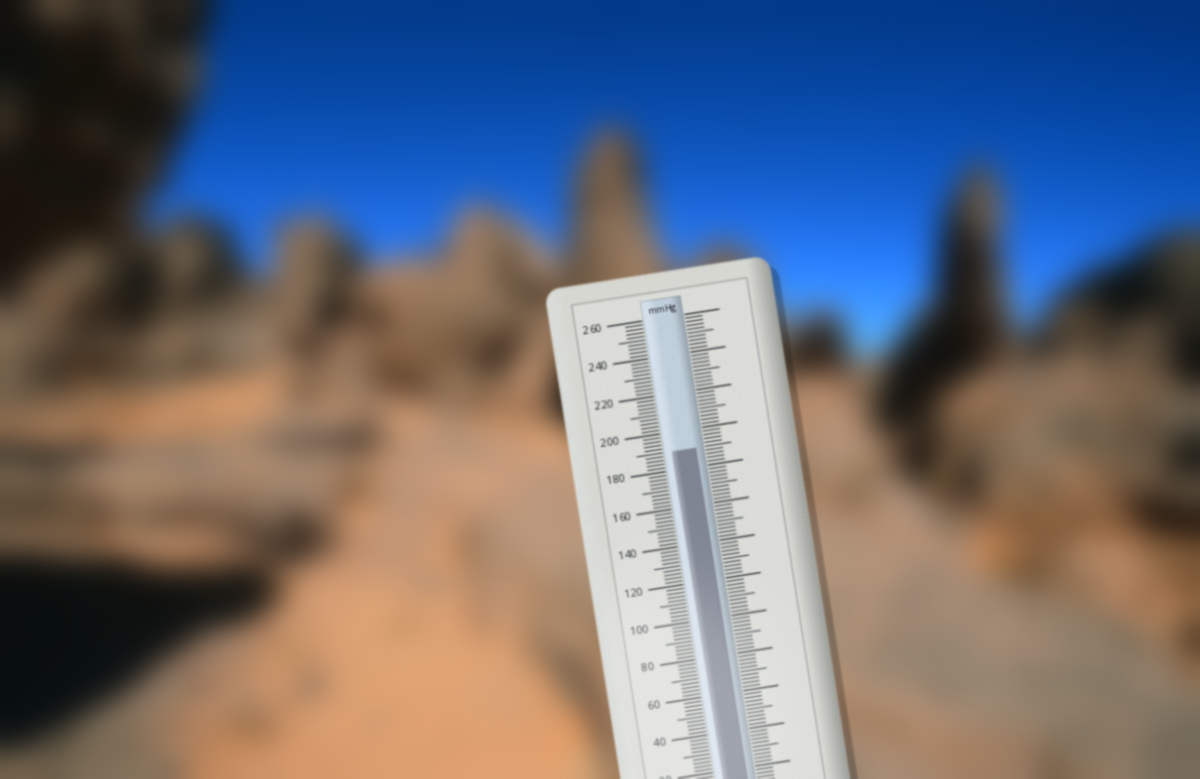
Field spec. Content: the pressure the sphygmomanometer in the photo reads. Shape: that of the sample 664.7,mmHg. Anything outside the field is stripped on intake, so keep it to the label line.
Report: 190,mmHg
